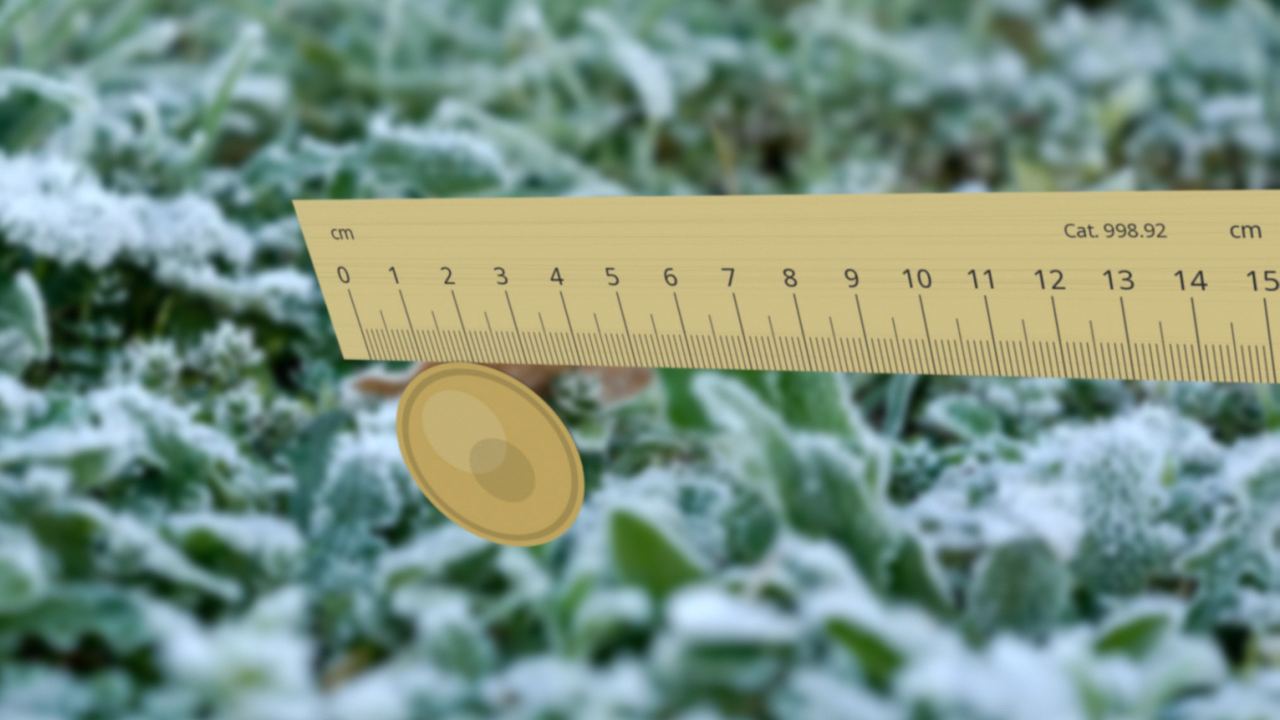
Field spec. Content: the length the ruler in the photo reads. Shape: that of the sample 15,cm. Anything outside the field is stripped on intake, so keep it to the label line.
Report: 3.5,cm
